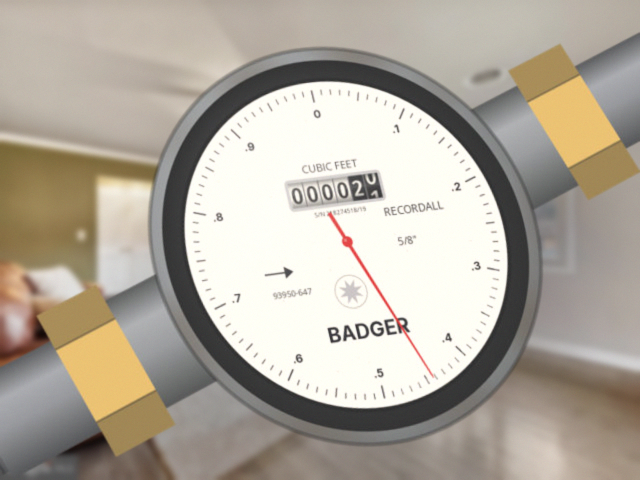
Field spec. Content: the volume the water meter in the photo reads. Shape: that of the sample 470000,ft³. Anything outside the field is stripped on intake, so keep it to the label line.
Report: 20.44,ft³
